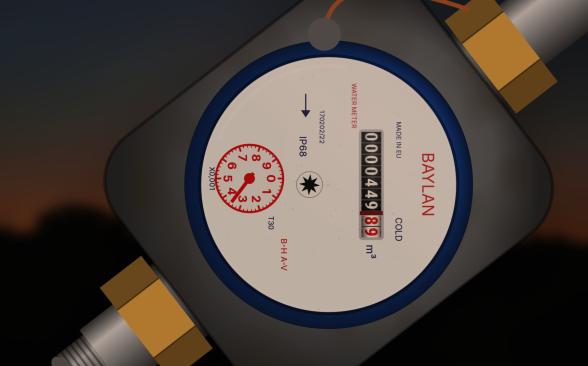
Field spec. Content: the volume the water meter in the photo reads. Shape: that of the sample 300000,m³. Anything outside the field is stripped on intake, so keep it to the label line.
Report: 449.893,m³
